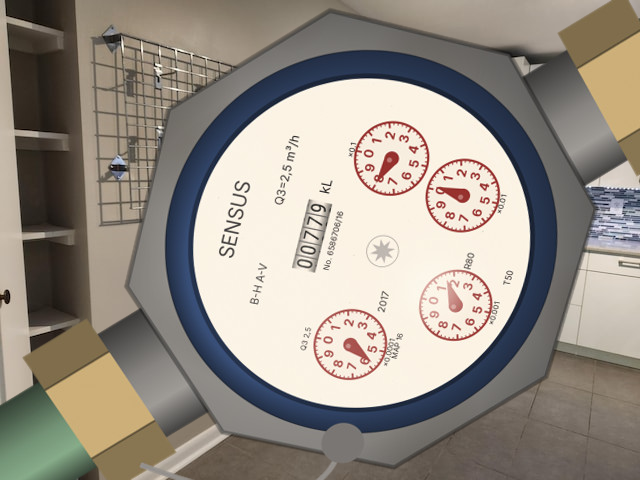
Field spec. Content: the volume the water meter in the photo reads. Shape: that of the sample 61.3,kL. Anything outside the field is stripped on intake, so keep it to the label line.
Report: 779.8015,kL
